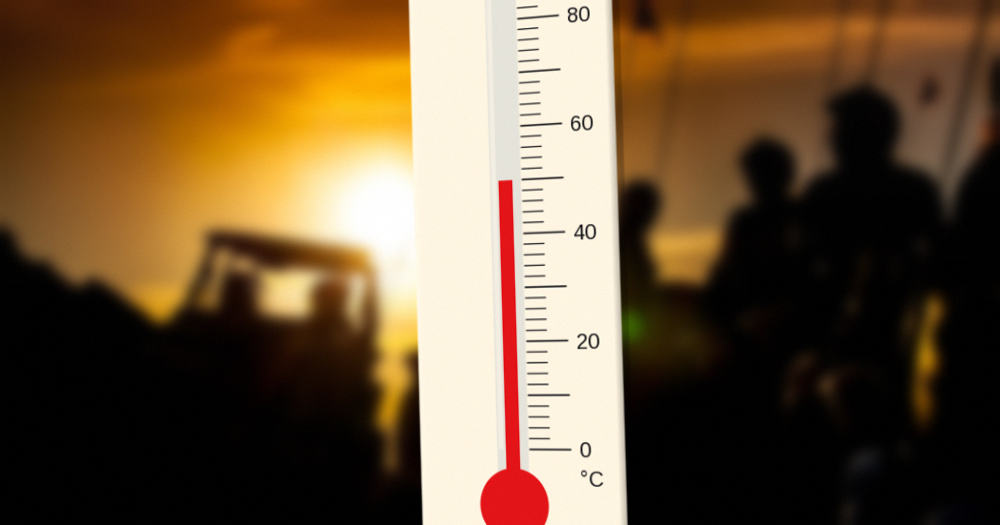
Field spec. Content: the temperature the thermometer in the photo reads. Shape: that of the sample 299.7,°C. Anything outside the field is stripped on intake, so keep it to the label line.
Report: 50,°C
